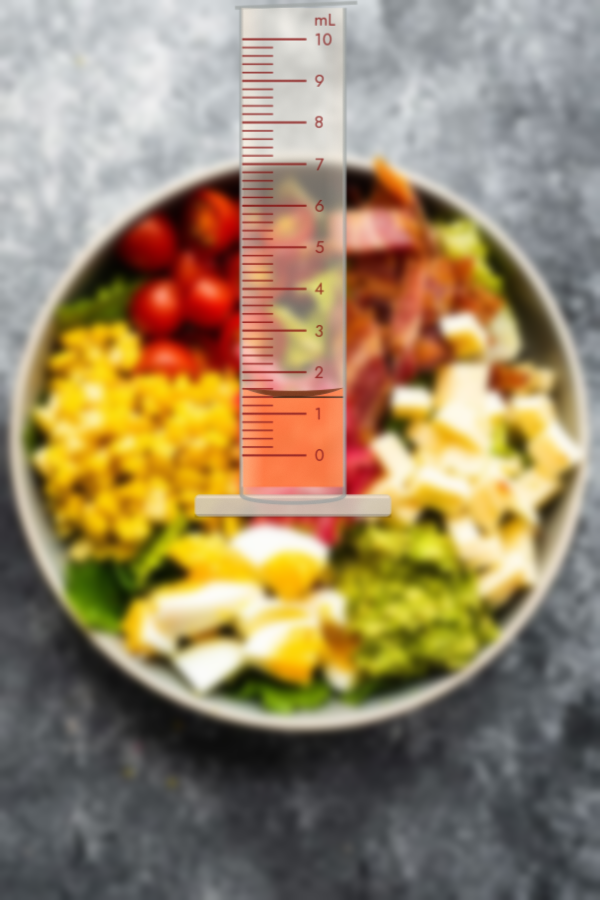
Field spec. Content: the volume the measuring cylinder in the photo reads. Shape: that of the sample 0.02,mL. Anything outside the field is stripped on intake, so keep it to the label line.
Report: 1.4,mL
